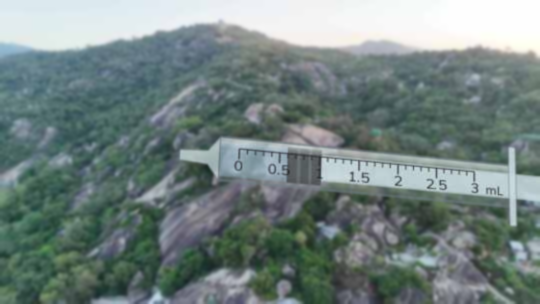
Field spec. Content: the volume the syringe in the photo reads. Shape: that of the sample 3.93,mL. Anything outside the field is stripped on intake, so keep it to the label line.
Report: 0.6,mL
